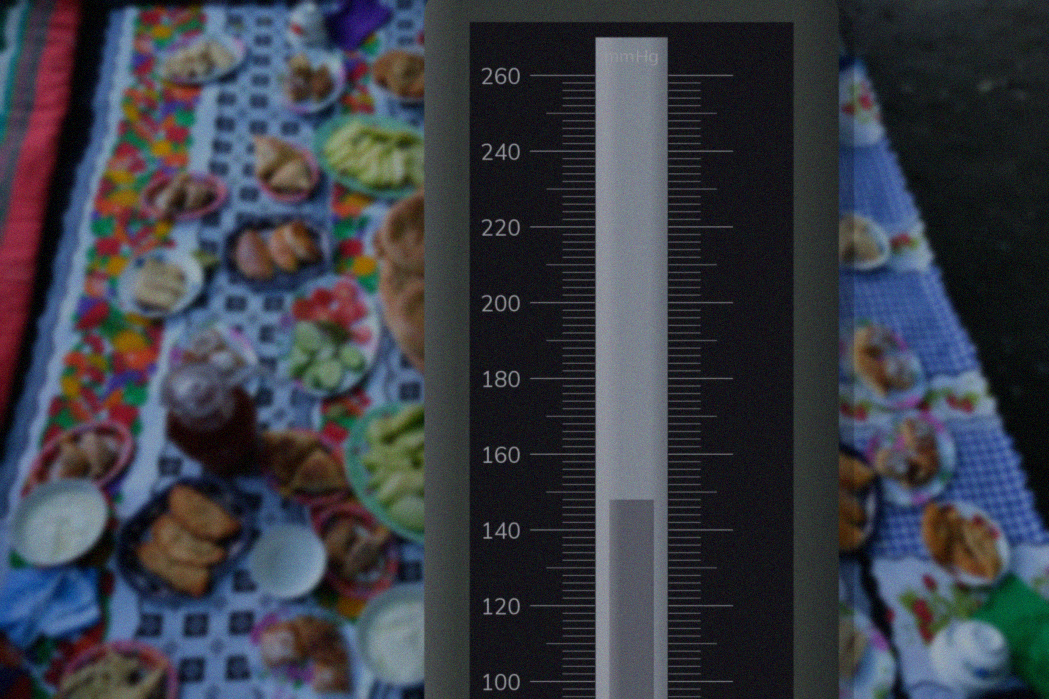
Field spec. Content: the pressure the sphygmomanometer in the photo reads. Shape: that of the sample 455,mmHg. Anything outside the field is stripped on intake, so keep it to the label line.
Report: 148,mmHg
